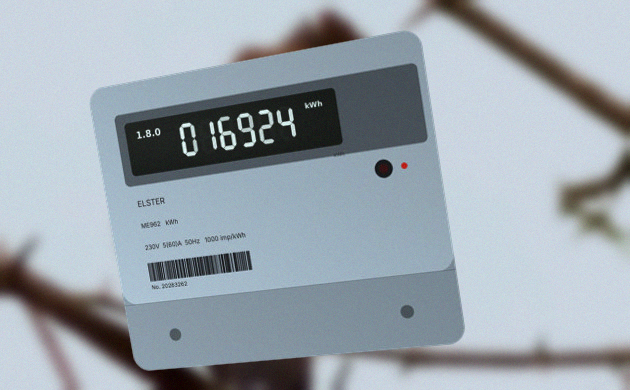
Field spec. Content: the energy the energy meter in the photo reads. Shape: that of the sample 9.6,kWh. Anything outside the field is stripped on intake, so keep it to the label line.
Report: 16924,kWh
